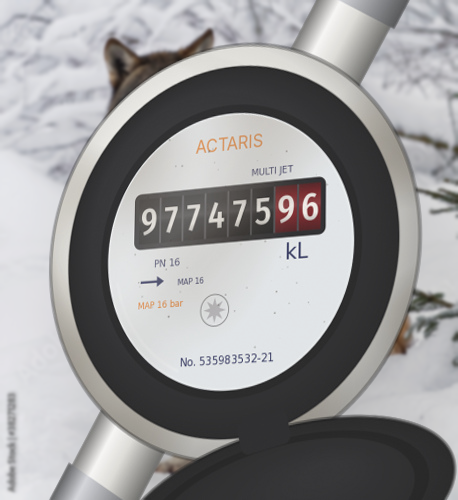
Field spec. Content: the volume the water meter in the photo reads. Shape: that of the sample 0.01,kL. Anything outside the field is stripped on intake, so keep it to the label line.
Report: 977475.96,kL
